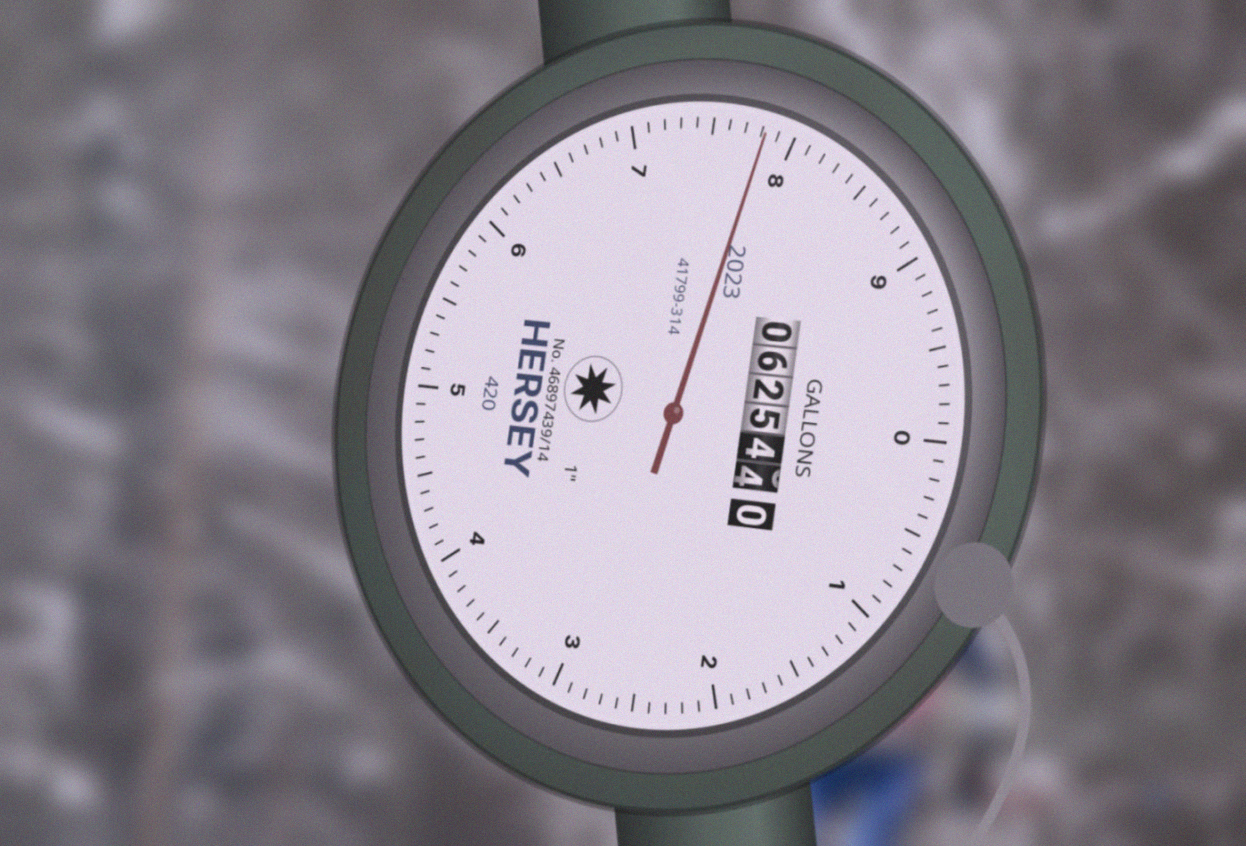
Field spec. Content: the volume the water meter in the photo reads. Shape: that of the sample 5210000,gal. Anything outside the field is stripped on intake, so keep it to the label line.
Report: 625437.8,gal
